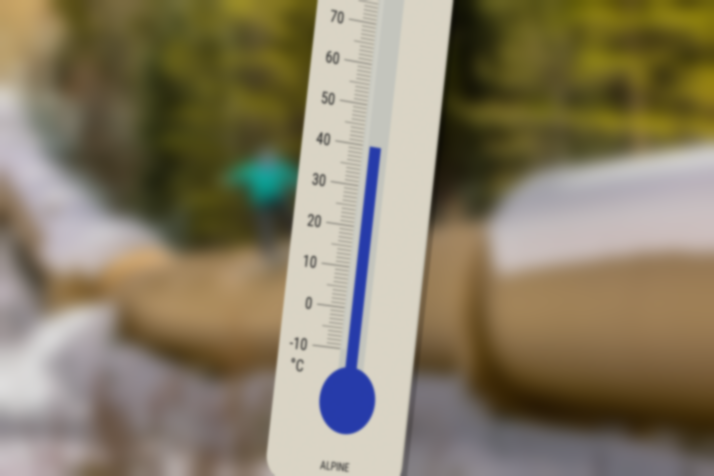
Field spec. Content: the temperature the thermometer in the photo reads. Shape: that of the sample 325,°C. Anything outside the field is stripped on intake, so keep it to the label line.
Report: 40,°C
